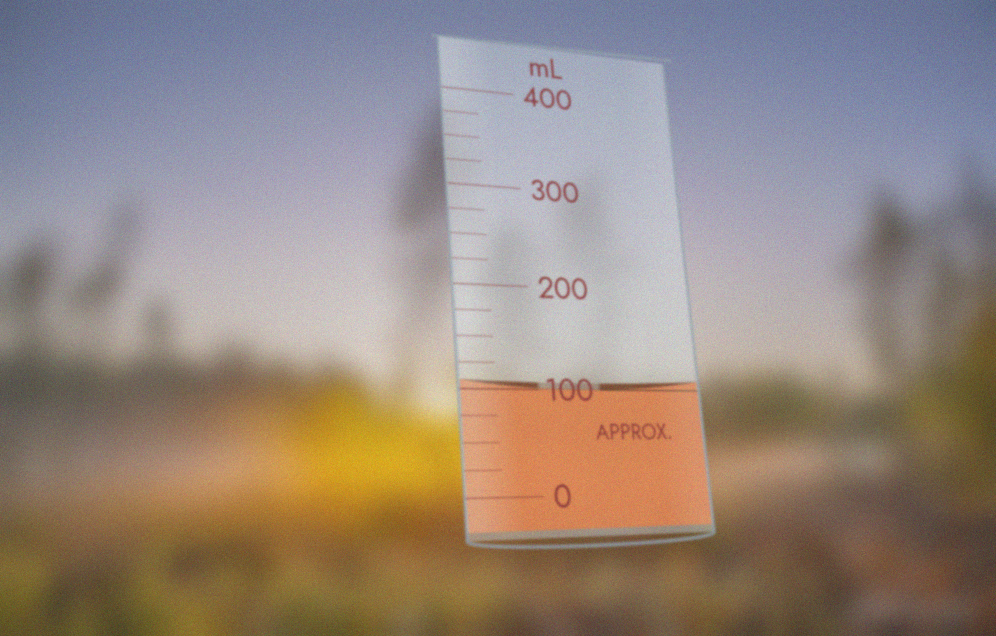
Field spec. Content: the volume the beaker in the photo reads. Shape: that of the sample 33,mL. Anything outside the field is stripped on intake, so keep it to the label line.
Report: 100,mL
